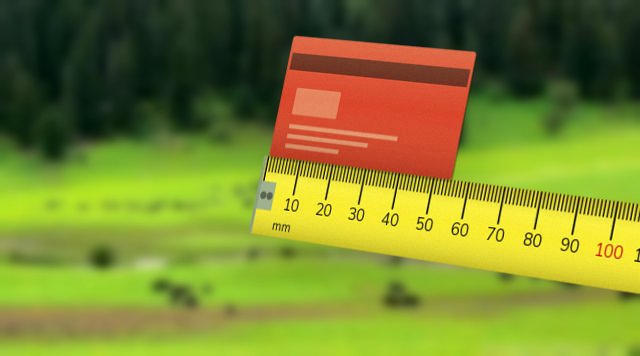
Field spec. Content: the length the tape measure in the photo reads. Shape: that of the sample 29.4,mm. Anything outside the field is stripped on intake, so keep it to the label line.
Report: 55,mm
